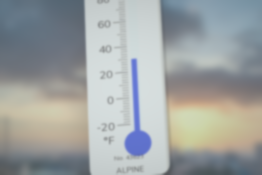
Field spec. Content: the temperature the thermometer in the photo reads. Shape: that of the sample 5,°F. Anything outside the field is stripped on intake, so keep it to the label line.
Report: 30,°F
